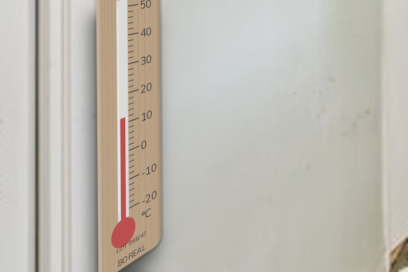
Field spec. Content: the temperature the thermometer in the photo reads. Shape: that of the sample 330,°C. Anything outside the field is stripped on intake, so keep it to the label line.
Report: 12,°C
